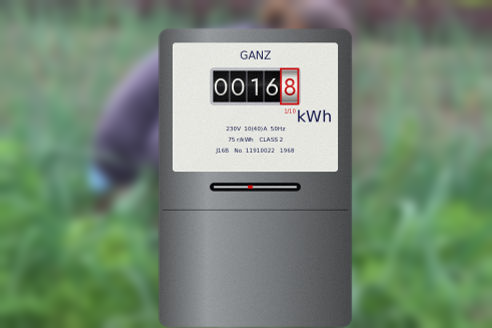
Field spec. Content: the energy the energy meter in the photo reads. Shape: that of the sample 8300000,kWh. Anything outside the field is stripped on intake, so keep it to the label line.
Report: 16.8,kWh
